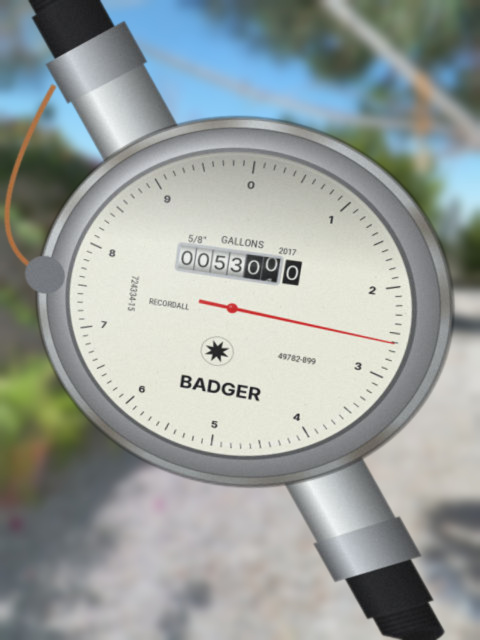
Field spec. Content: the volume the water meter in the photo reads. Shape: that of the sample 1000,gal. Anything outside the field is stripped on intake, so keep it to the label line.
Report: 53002.6,gal
